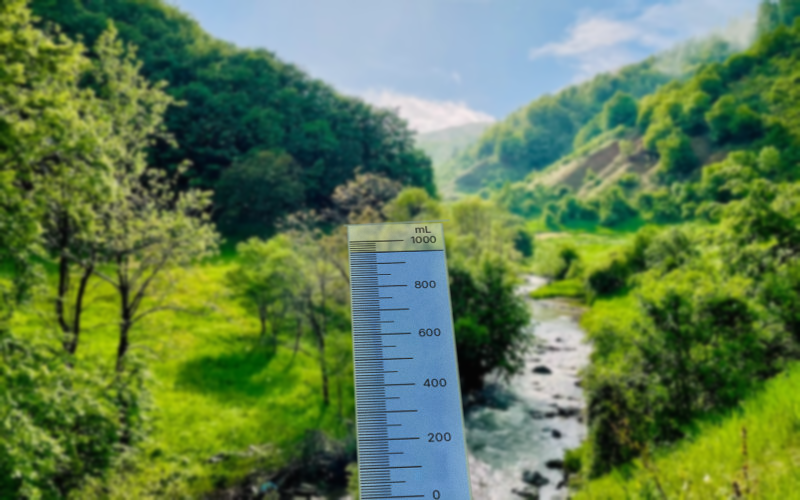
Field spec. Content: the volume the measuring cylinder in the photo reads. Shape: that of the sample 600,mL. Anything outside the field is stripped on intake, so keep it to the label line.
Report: 950,mL
